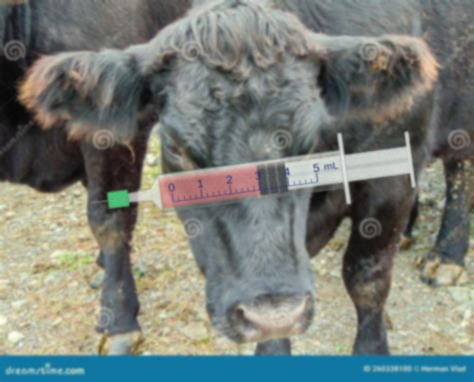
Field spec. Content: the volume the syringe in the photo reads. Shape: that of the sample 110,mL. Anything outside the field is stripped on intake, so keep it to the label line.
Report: 3,mL
